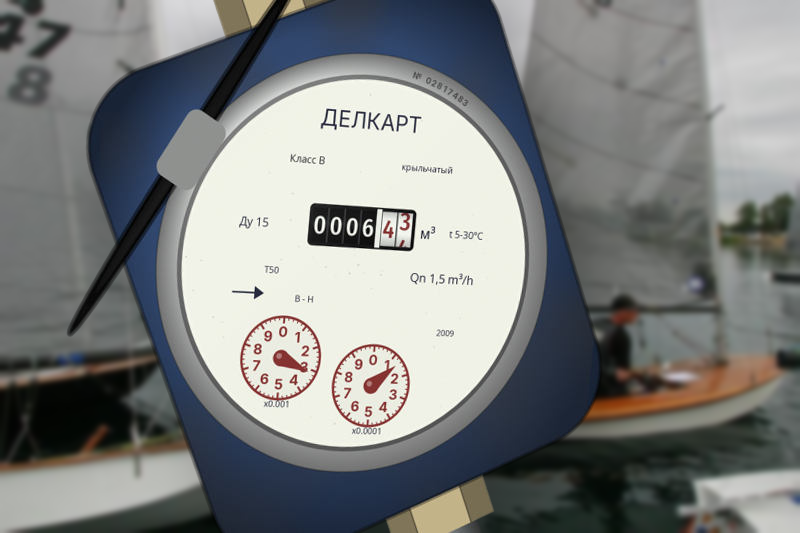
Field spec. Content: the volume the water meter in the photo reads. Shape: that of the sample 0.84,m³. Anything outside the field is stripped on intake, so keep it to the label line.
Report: 6.4331,m³
